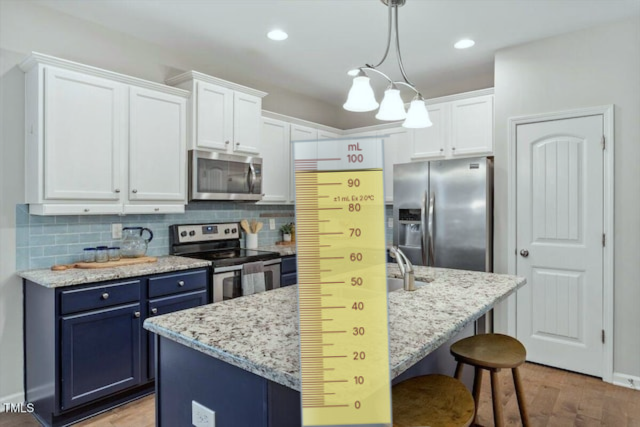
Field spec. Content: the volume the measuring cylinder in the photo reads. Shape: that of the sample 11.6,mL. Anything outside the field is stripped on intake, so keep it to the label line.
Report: 95,mL
